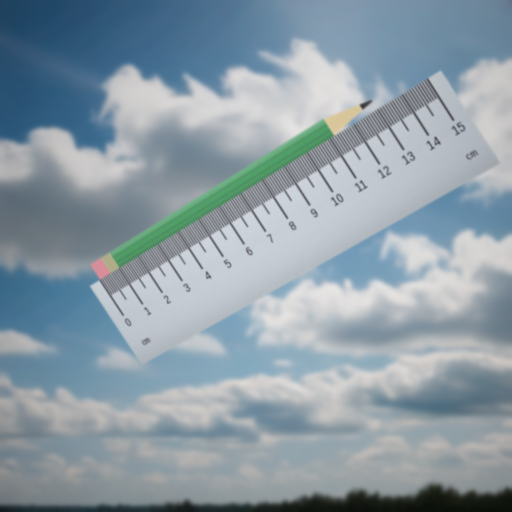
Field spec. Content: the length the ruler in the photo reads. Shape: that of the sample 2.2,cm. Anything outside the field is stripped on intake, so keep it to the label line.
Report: 13,cm
